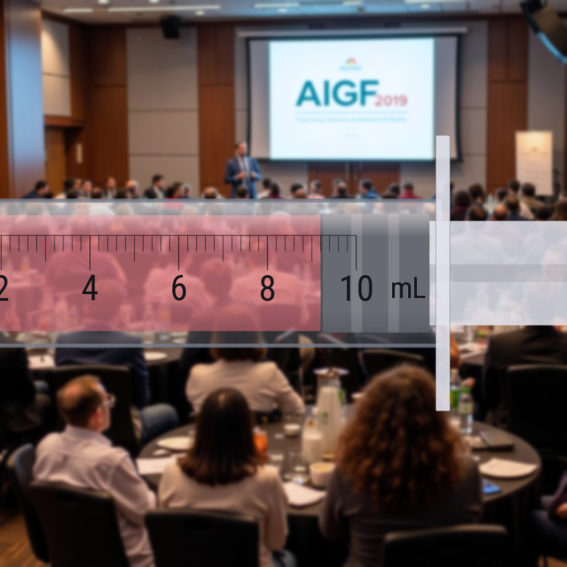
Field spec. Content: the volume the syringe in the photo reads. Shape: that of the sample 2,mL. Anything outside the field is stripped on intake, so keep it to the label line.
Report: 9.2,mL
